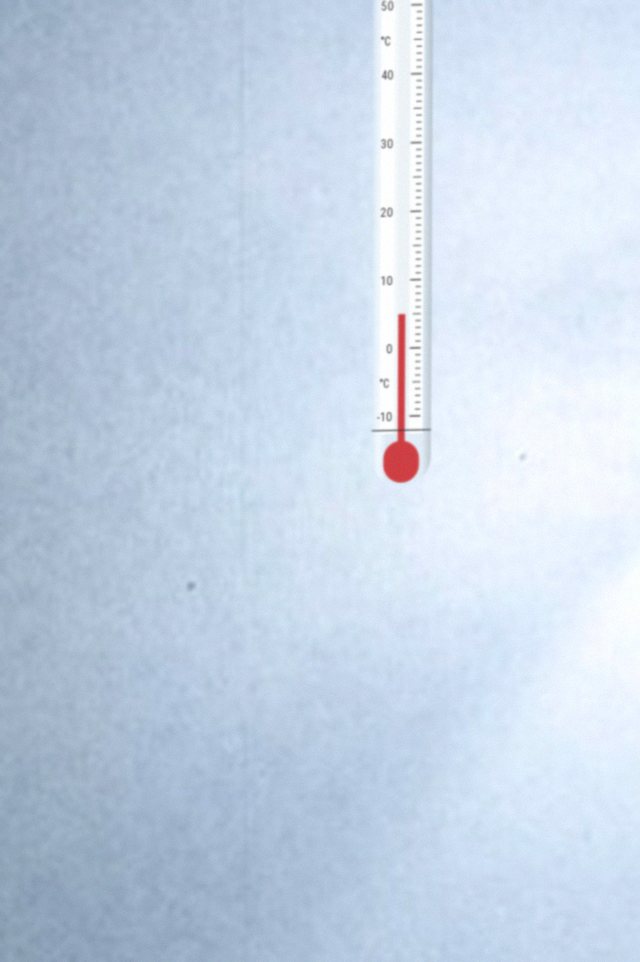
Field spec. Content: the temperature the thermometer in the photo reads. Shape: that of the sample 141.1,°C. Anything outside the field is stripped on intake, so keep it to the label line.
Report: 5,°C
